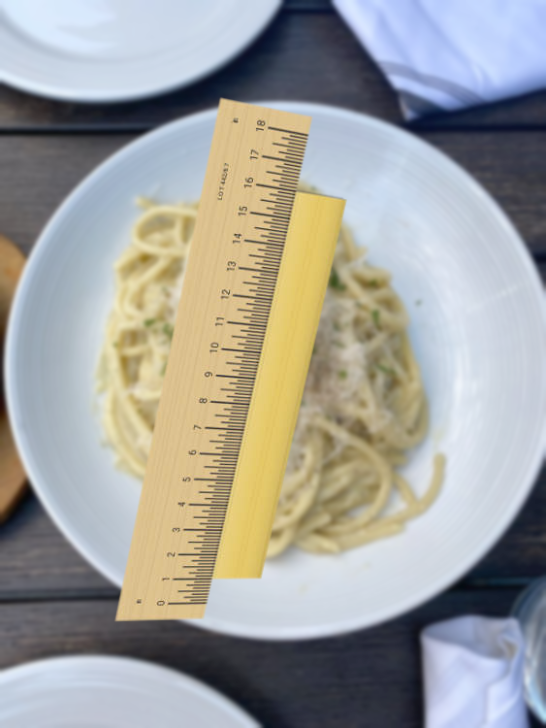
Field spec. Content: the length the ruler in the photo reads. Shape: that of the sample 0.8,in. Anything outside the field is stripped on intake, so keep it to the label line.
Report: 15,in
